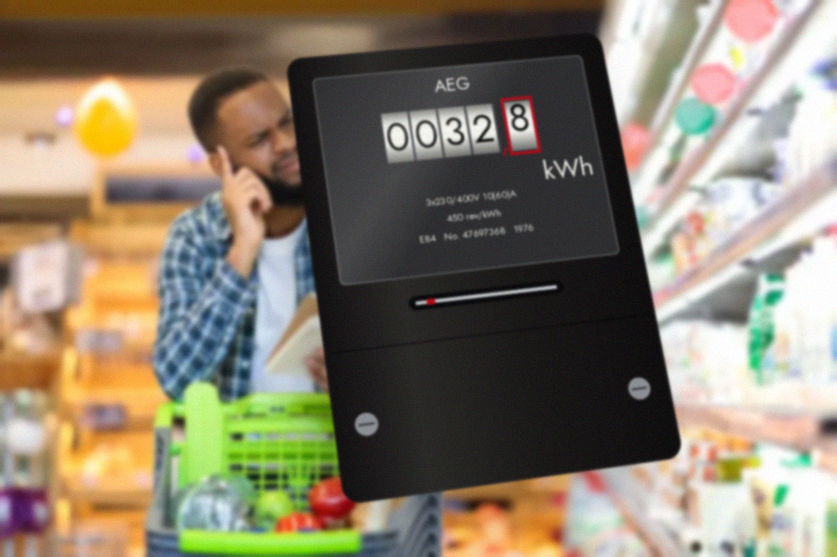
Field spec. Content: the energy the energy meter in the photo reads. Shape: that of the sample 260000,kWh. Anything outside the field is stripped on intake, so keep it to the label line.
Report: 32.8,kWh
